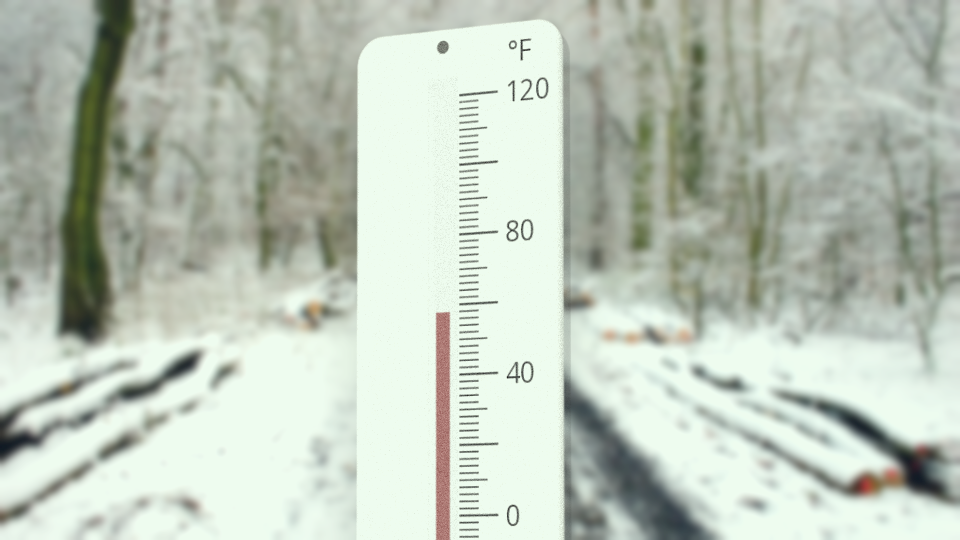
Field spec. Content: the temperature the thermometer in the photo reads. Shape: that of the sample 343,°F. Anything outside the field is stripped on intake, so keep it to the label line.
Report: 58,°F
